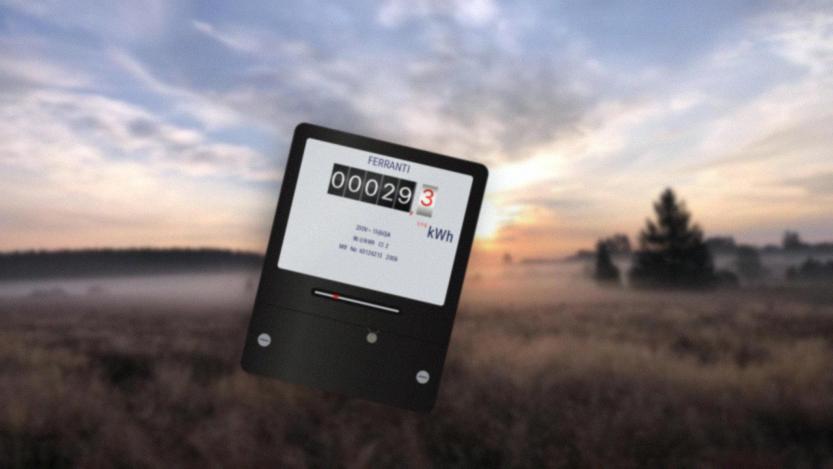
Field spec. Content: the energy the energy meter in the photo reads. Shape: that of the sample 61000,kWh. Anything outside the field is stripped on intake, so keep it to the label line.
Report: 29.3,kWh
